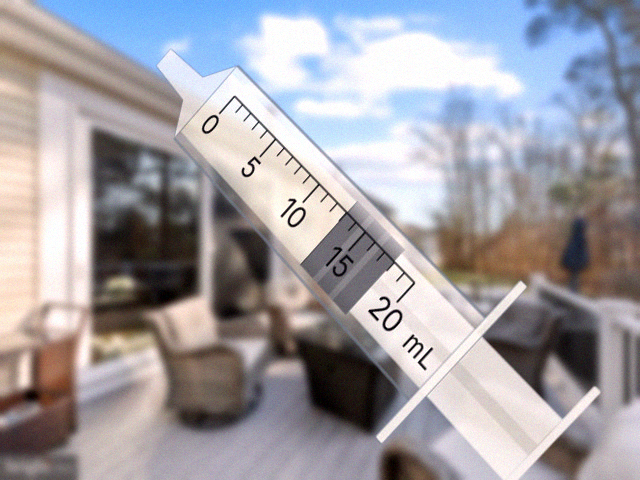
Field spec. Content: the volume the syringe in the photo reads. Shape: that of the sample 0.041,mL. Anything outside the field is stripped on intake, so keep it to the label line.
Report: 13,mL
